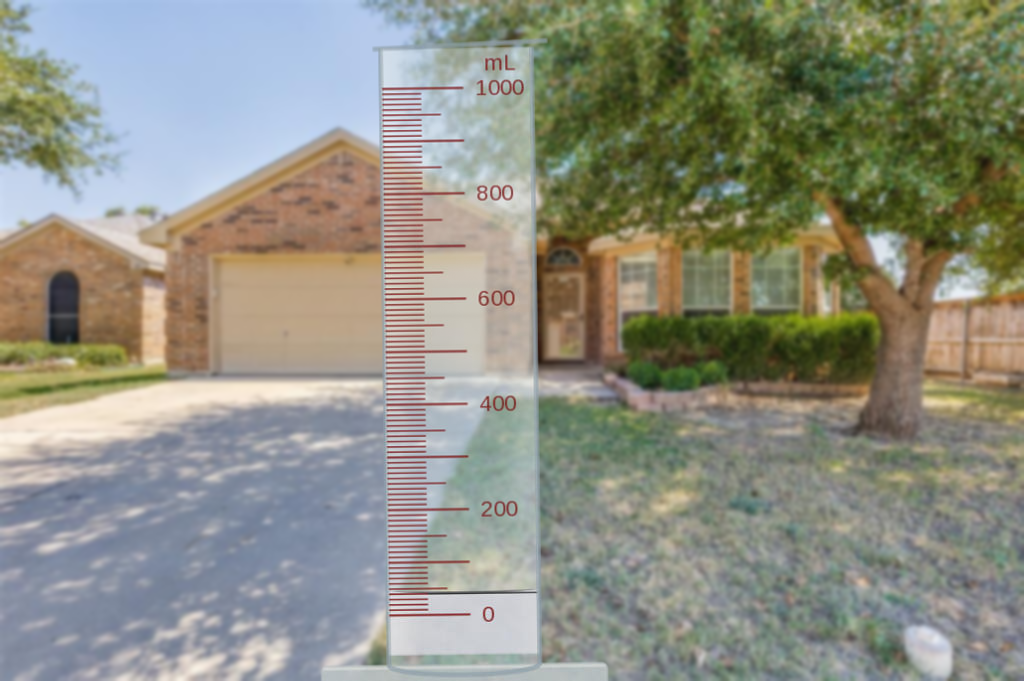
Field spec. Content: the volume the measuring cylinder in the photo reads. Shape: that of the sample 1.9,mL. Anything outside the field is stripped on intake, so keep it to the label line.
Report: 40,mL
